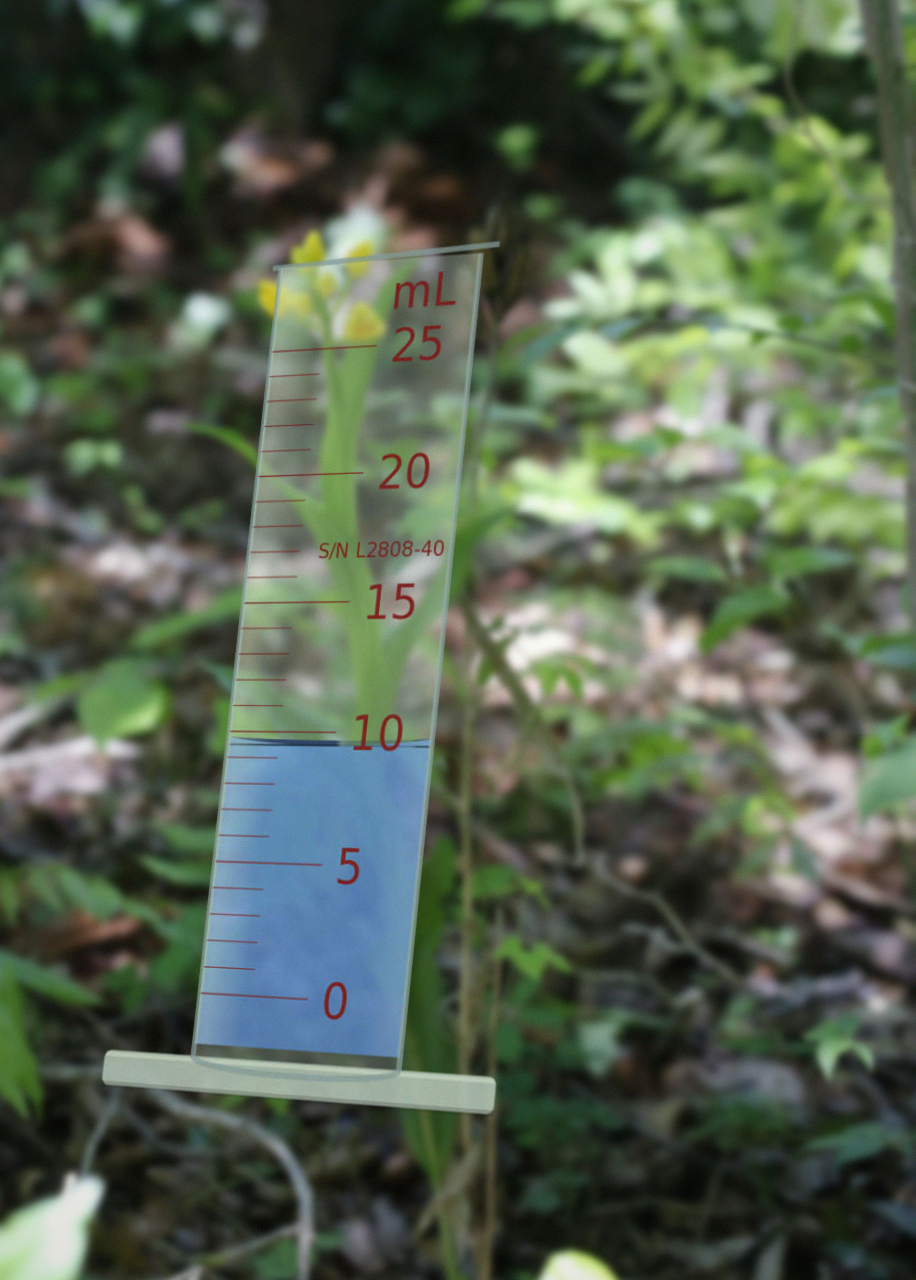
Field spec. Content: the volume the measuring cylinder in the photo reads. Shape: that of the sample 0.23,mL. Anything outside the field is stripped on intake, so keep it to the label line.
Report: 9.5,mL
